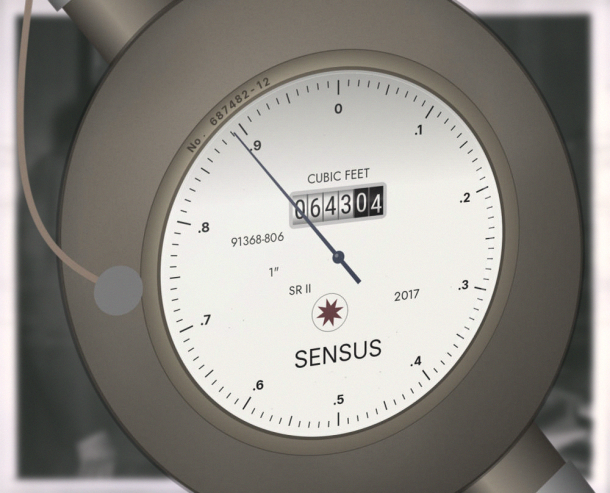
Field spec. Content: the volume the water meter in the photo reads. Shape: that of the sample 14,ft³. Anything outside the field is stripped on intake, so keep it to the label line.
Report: 64303.89,ft³
